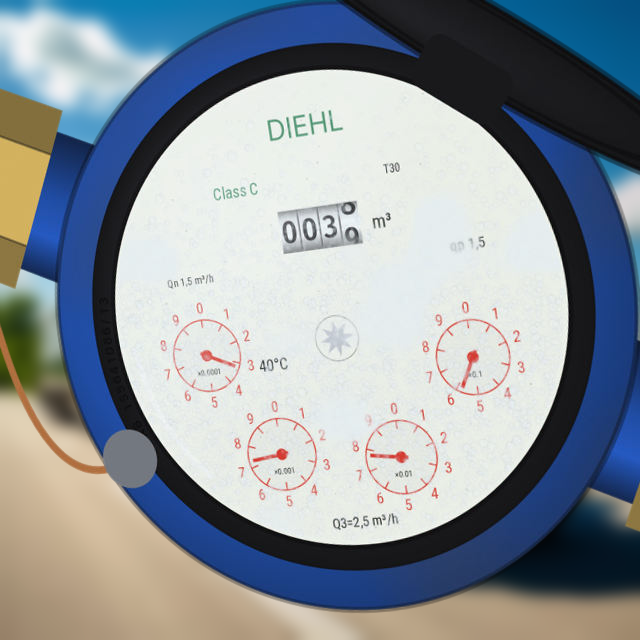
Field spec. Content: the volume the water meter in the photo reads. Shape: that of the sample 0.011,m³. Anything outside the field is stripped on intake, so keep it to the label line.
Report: 38.5773,m³
